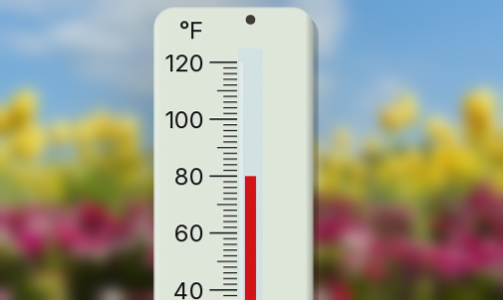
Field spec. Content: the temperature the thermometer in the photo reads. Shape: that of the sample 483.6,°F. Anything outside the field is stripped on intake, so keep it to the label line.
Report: 80,°F
